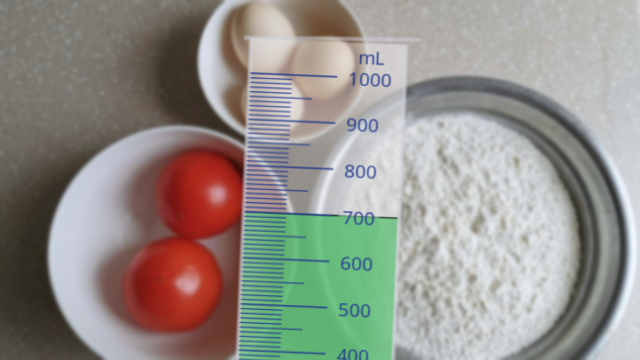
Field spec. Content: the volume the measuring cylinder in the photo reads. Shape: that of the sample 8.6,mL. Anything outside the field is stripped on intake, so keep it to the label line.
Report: 700,mL
